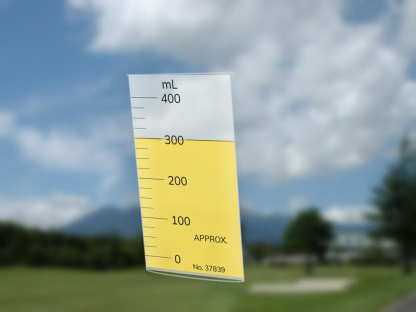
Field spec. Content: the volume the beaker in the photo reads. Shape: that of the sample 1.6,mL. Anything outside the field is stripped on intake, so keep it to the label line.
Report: 300,mL
